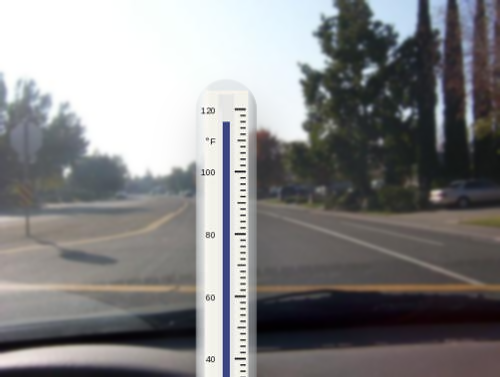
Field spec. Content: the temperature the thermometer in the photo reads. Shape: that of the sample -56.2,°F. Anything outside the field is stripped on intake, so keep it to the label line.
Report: 116,°F
